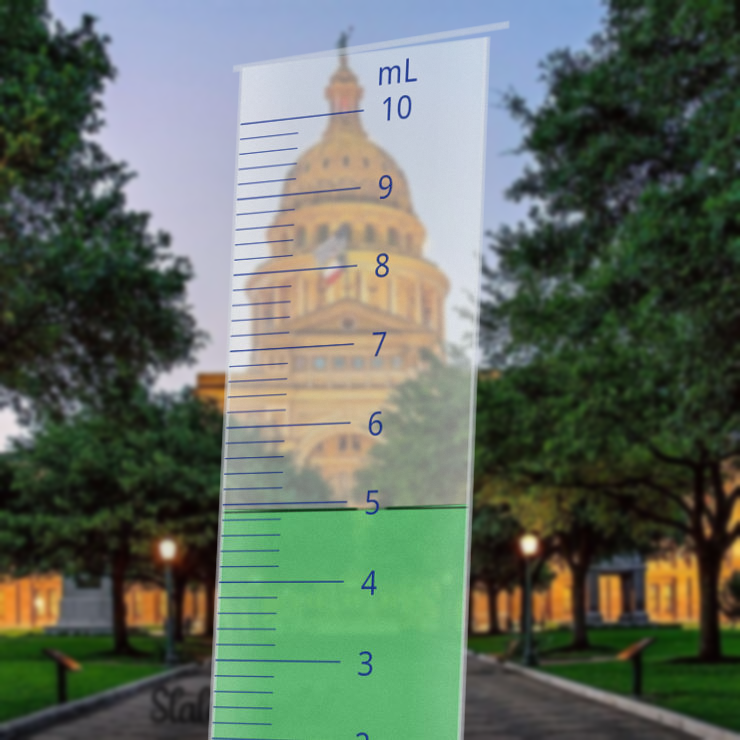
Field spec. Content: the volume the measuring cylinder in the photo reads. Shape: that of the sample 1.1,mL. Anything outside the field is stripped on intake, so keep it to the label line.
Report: 4.9,mL
